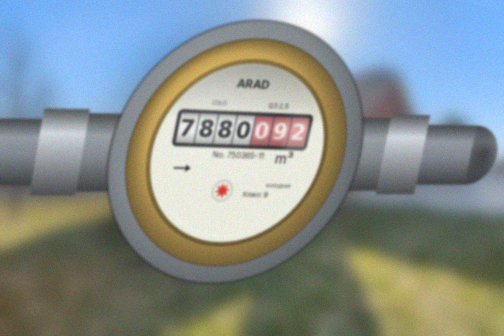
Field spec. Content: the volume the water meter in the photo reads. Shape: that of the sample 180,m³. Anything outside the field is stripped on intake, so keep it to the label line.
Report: 7880.092,m³
